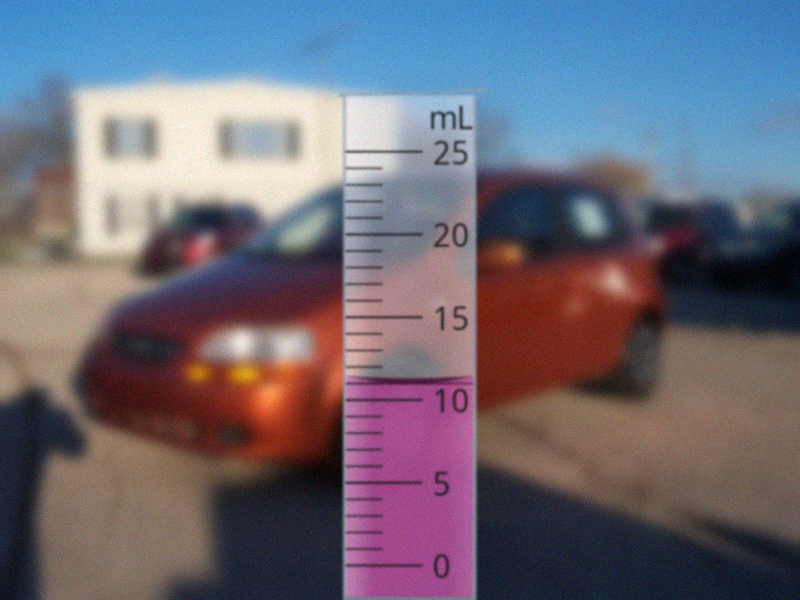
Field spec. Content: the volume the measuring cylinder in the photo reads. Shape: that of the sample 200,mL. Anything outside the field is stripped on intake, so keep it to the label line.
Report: 11,mL
